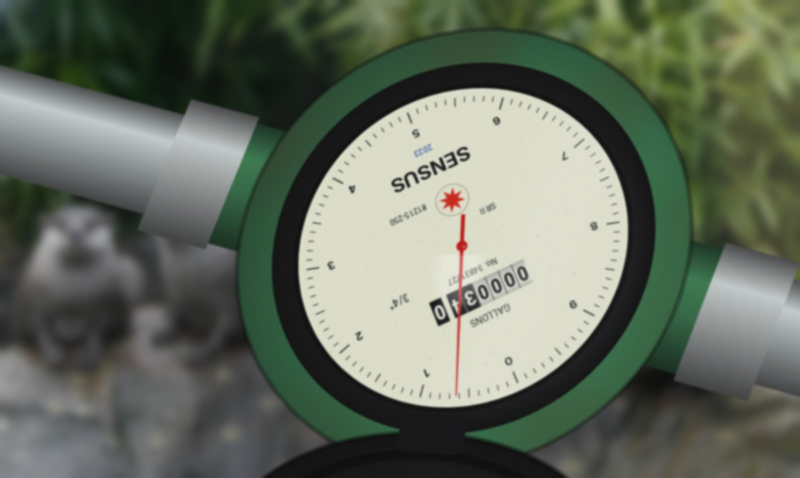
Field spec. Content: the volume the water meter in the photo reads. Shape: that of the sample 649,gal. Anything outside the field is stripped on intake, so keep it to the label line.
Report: 340.6,gal
